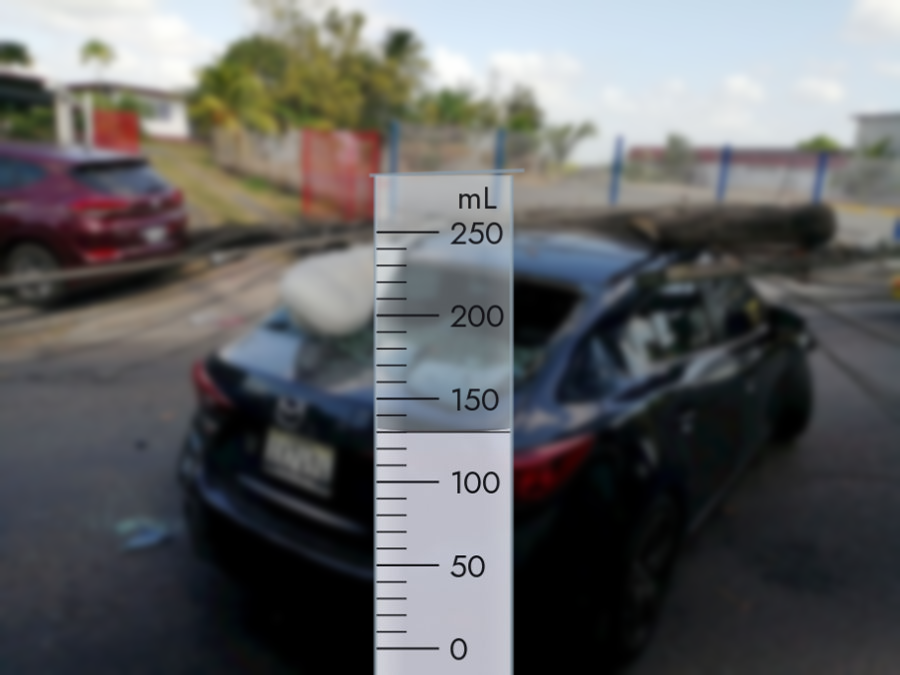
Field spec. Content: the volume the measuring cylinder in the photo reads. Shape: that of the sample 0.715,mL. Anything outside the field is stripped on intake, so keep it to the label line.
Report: 130,mL
